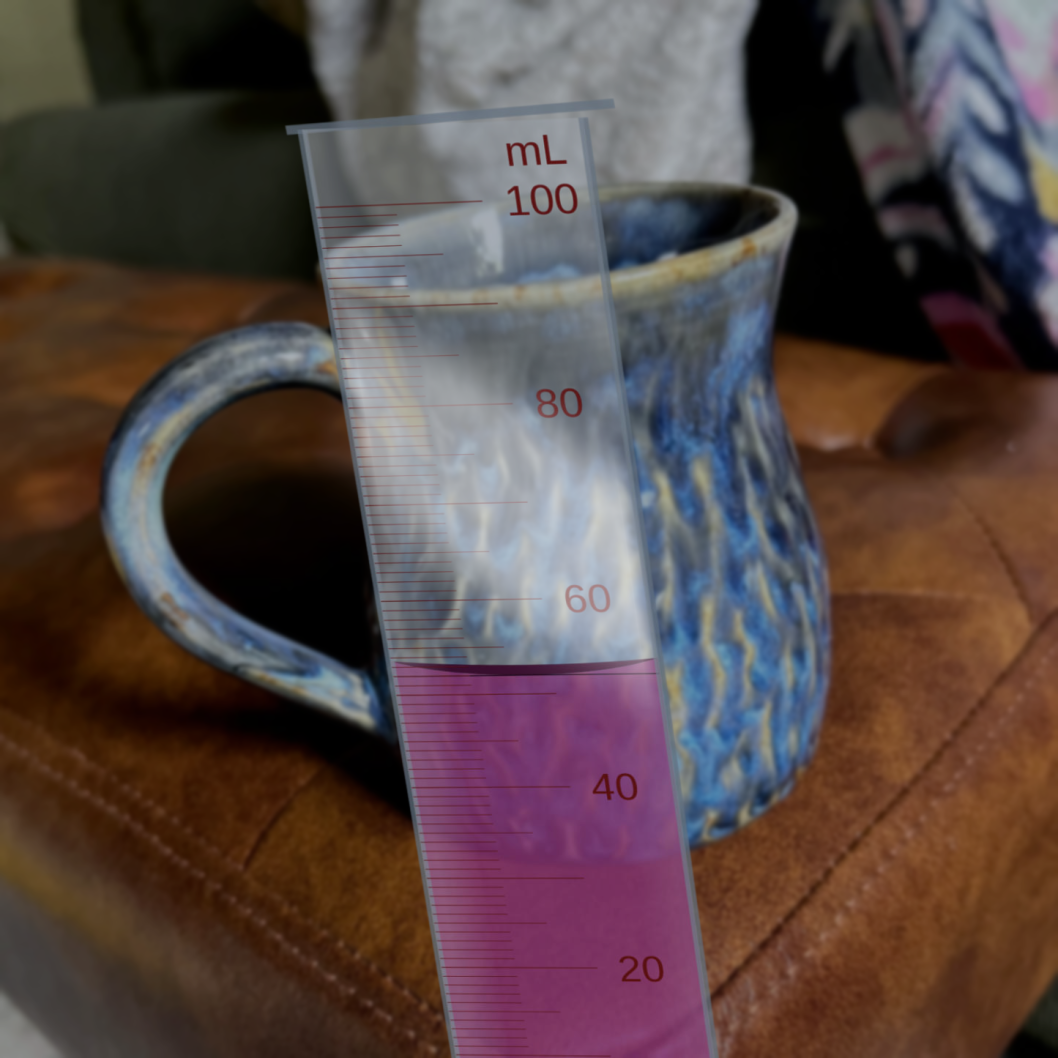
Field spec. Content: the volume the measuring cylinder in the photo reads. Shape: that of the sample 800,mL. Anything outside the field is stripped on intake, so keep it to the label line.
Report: 52,mL
